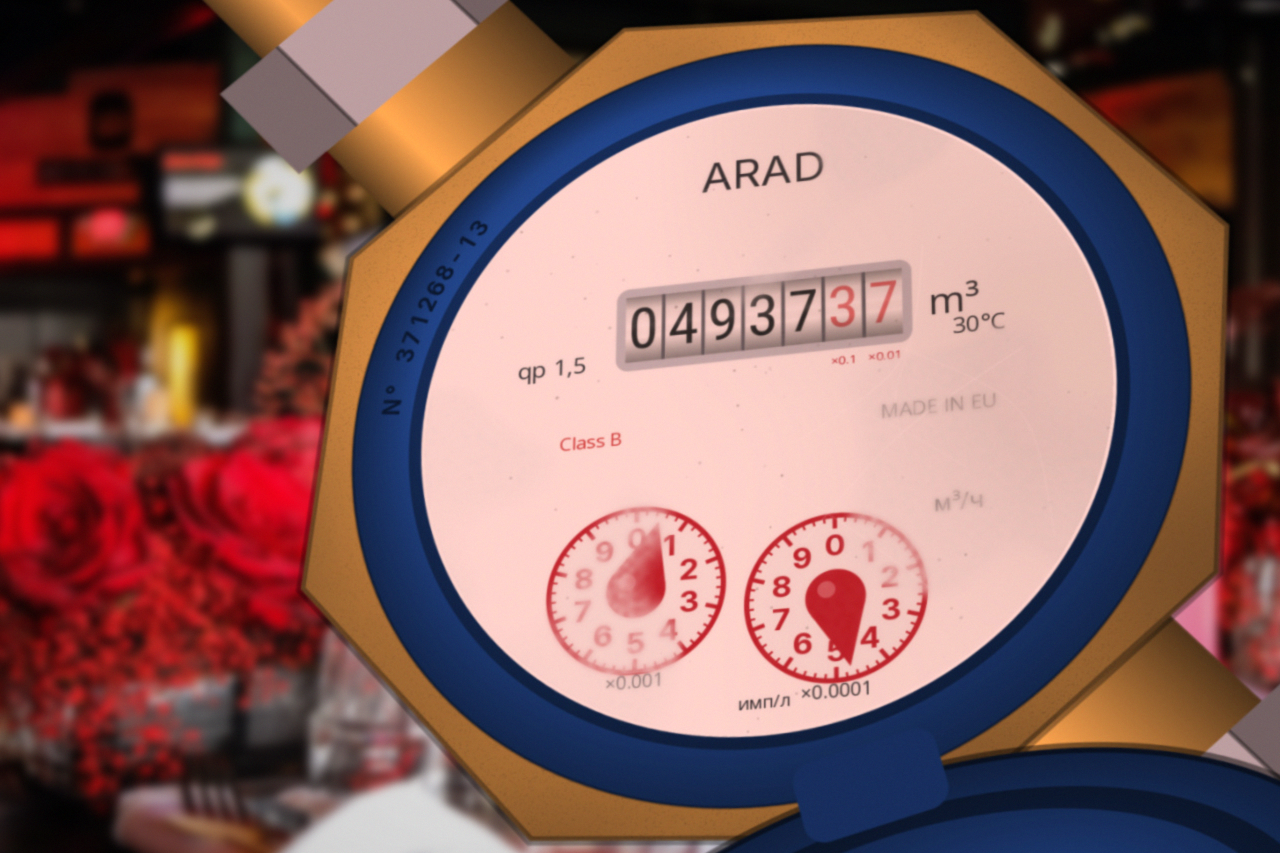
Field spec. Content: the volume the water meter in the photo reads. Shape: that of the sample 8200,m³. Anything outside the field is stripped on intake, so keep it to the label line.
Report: 4937.3704,m³
